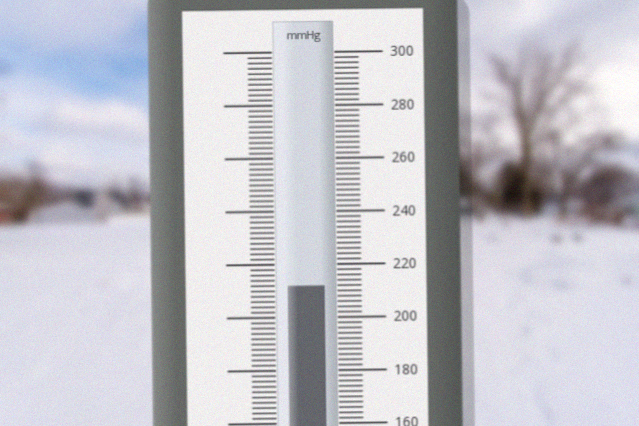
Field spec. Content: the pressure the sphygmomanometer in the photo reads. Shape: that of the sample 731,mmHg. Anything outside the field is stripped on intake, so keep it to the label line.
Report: 212,mmHg
